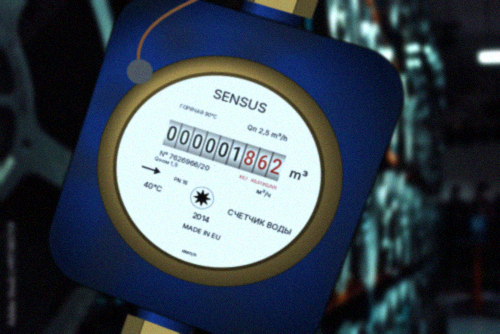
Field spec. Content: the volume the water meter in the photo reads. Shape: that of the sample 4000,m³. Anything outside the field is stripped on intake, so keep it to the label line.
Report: 1.862,m³
